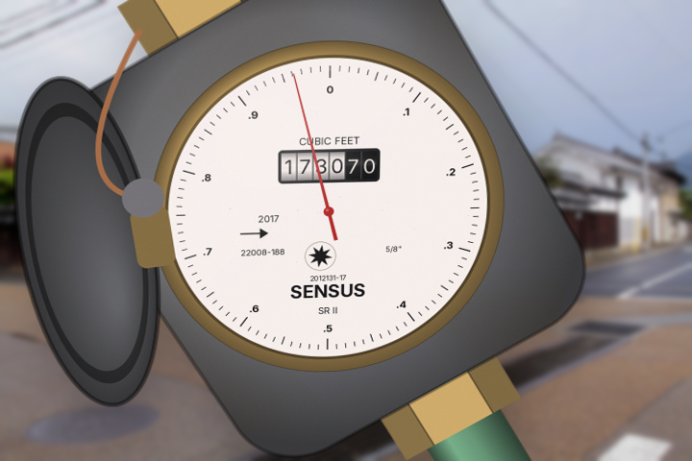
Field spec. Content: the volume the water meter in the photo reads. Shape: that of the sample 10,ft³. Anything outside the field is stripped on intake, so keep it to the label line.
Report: 173069.96,ft³
